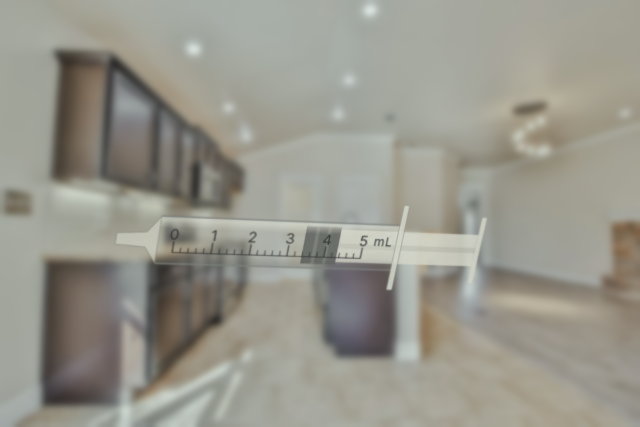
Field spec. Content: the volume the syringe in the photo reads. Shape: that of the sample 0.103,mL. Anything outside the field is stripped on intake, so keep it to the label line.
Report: 3.4,mL
